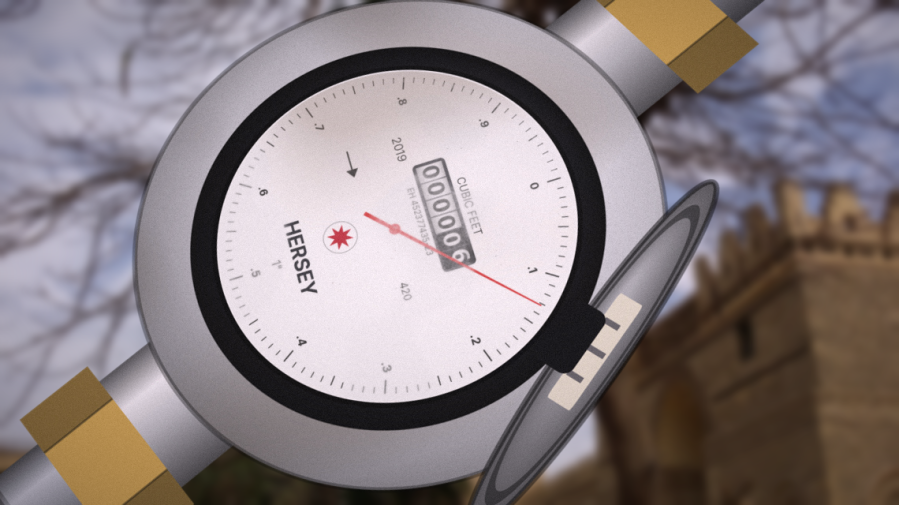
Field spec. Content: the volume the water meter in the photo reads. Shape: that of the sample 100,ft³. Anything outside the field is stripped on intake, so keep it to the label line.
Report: 6.13,ft³
